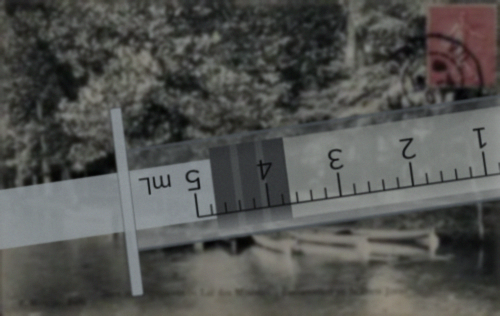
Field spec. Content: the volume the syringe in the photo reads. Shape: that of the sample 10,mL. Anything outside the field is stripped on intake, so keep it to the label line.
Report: 3.7,mL
